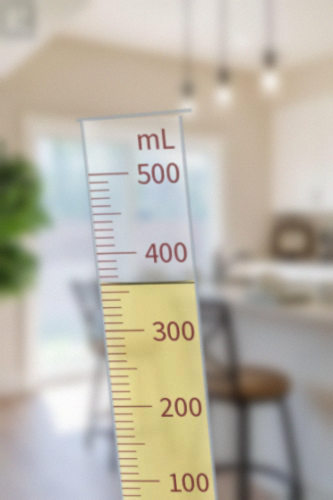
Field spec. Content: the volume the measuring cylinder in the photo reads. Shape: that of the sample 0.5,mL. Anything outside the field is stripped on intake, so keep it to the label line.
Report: 360,mL
